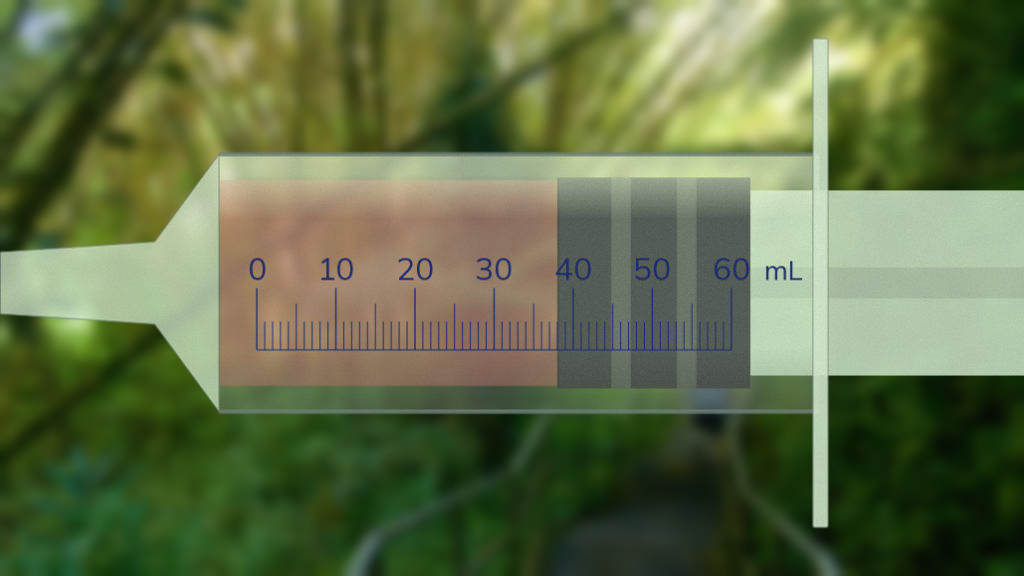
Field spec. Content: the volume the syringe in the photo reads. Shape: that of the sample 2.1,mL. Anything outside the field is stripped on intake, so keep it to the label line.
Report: 38,mL
